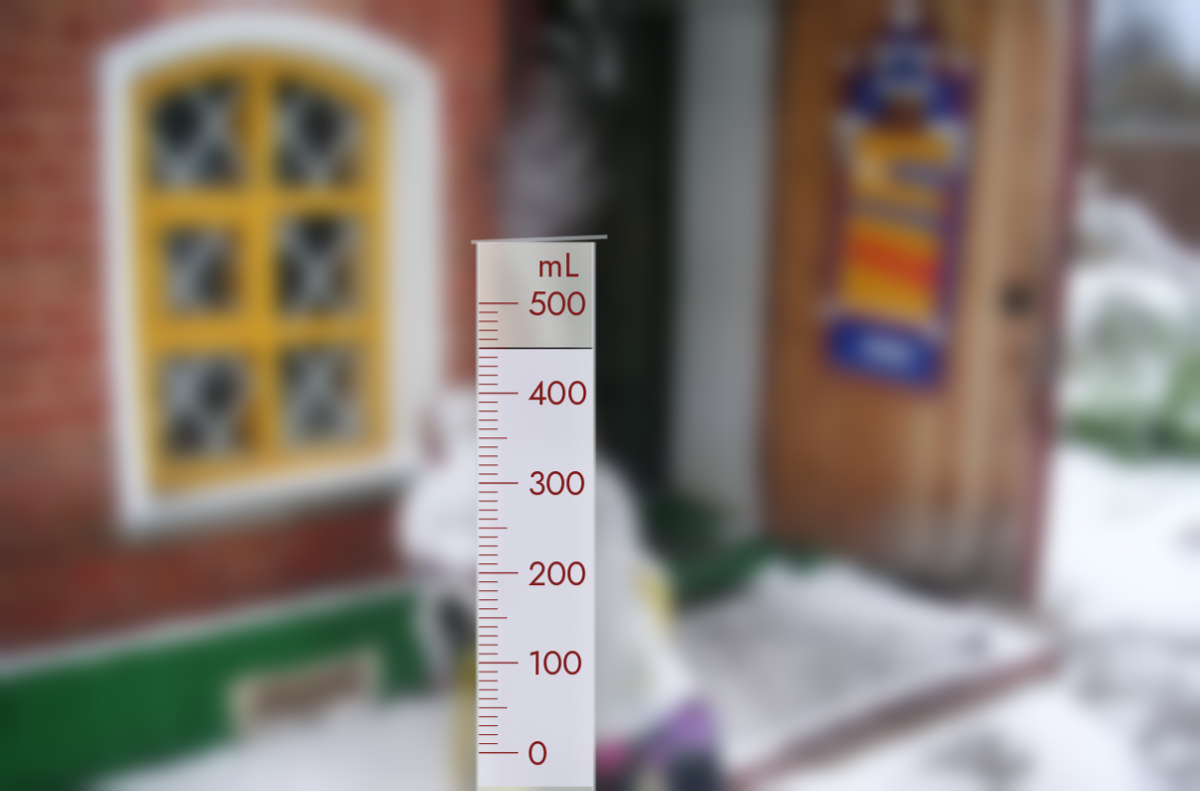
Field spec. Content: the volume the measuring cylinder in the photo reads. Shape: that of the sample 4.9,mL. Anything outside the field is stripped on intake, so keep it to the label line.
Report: 450,mL
